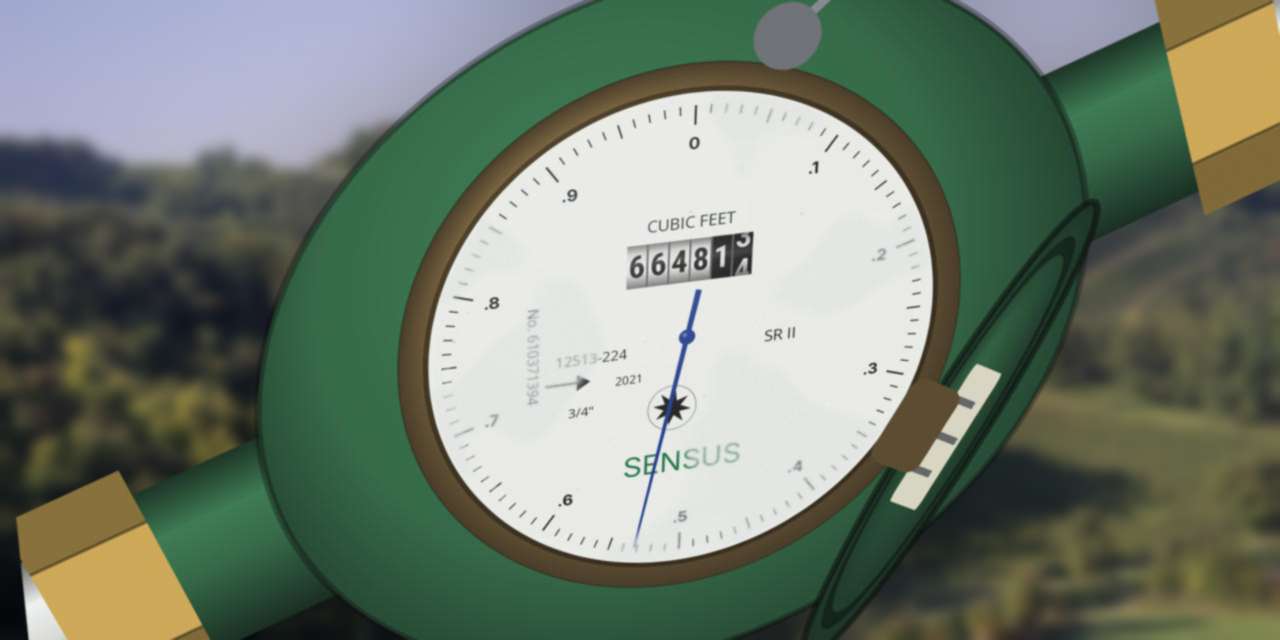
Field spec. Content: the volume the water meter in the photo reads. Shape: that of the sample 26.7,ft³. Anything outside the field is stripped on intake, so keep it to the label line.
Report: 664813.53,ft³
